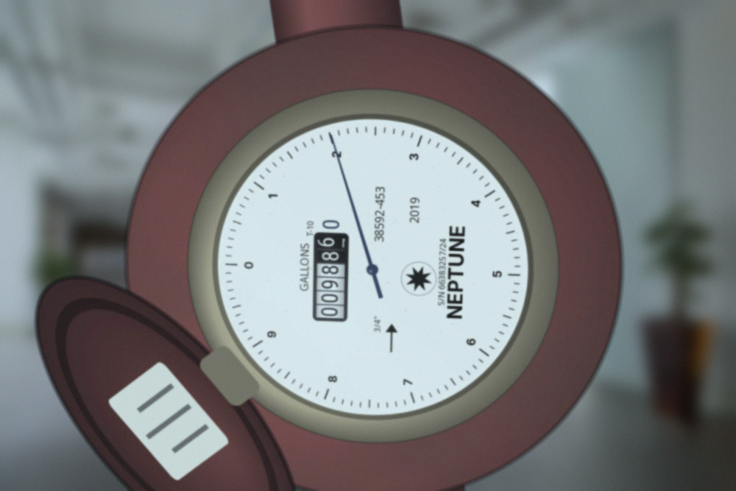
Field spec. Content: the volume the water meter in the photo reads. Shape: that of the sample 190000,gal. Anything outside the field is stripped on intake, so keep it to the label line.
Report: 98862.0,gal
